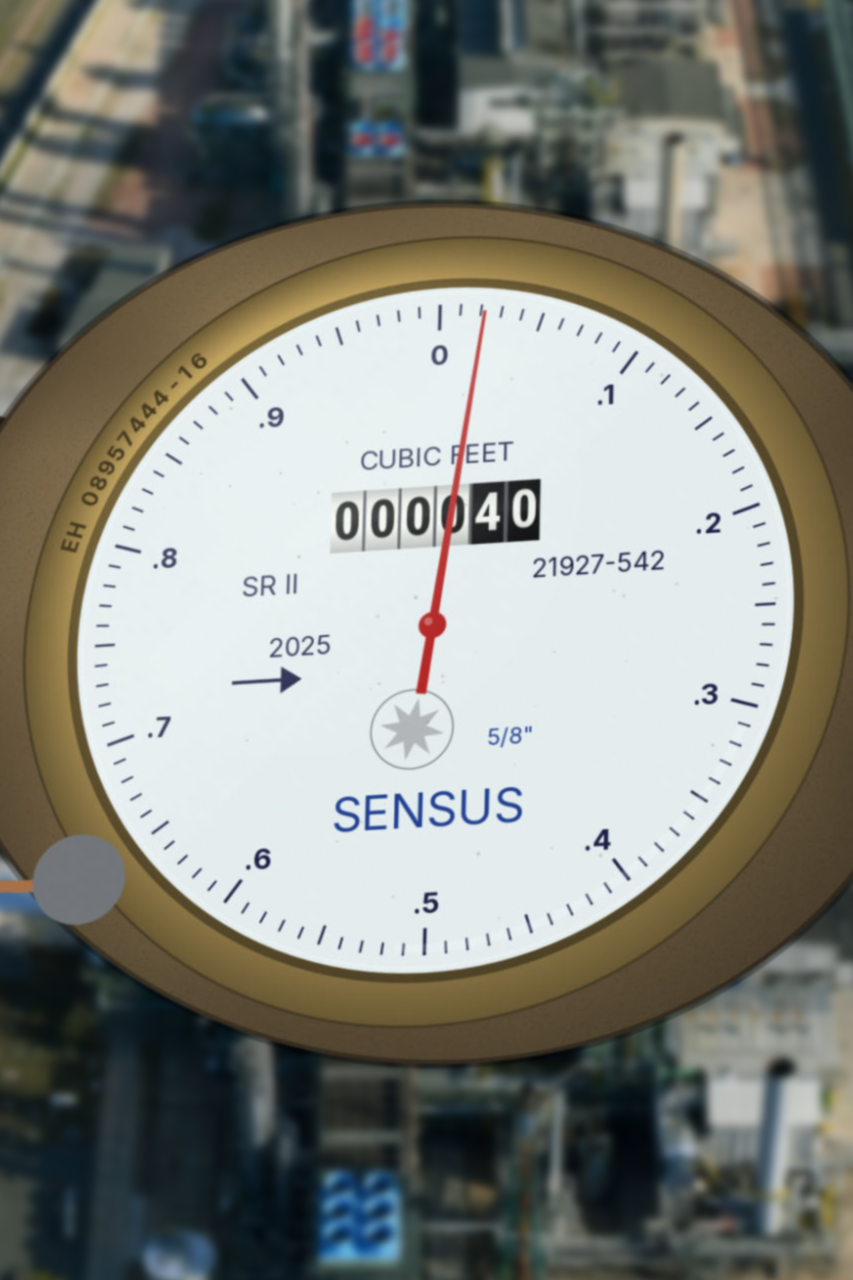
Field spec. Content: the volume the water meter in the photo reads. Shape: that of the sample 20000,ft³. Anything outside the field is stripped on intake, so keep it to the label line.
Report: 40.02,ft³
